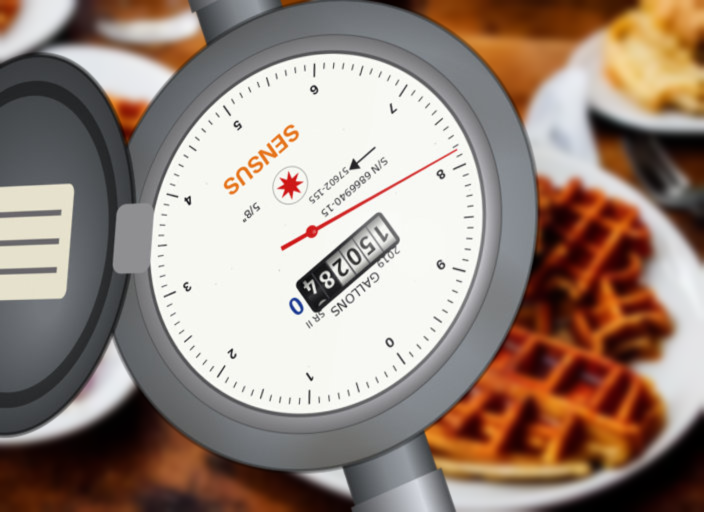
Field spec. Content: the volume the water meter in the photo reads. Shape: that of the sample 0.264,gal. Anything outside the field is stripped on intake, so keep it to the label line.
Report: 1502837.8,gal
